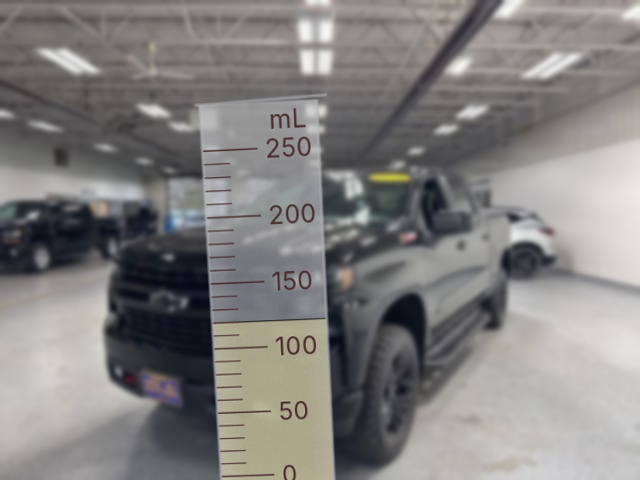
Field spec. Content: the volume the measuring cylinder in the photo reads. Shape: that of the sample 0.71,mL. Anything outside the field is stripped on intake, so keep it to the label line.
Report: 120,mL
